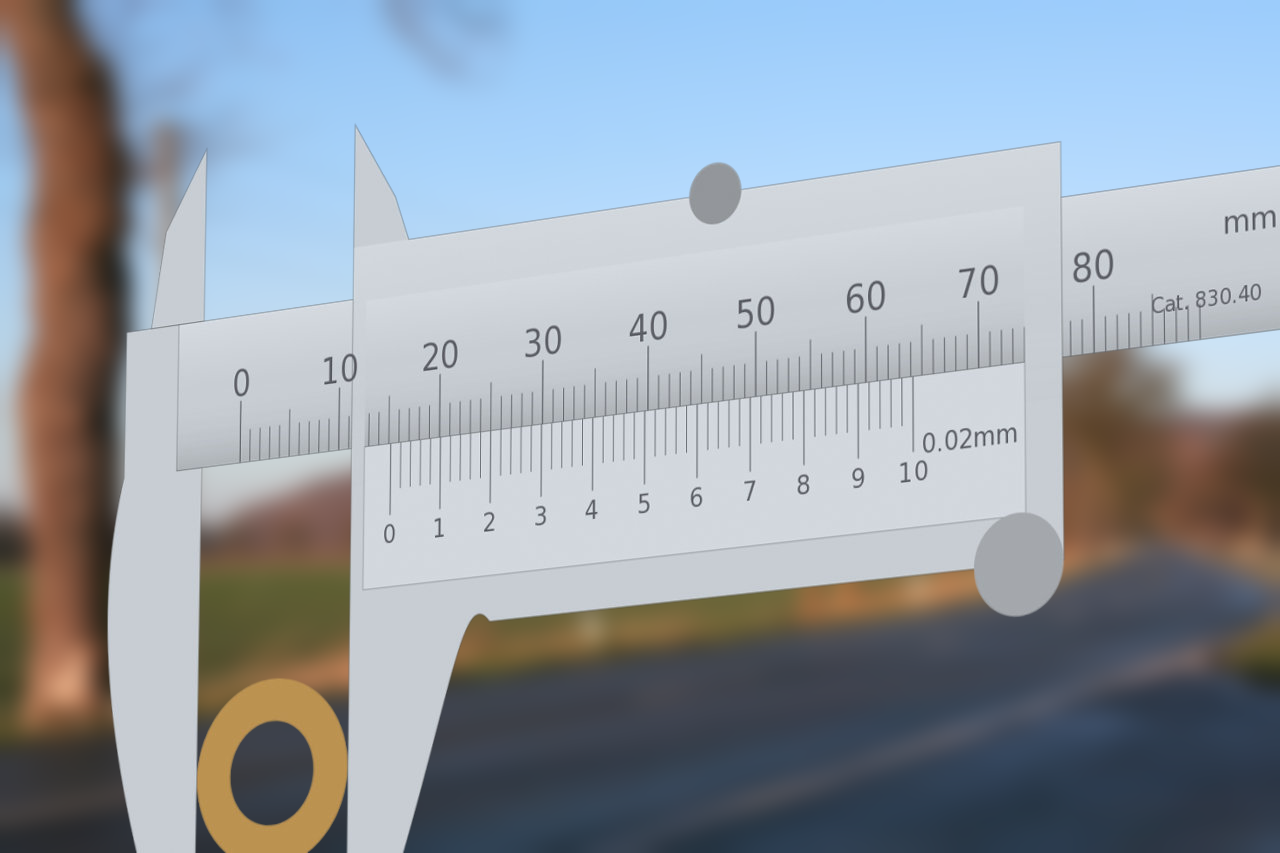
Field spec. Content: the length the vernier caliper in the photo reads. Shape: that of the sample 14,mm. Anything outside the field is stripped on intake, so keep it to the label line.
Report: 15.2,mm
